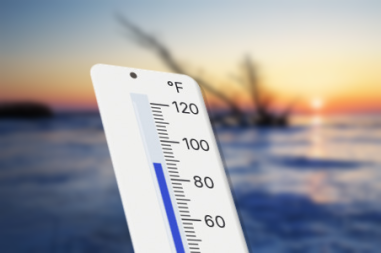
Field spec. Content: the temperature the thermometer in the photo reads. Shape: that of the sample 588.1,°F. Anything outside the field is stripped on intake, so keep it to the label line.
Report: 88,°F
